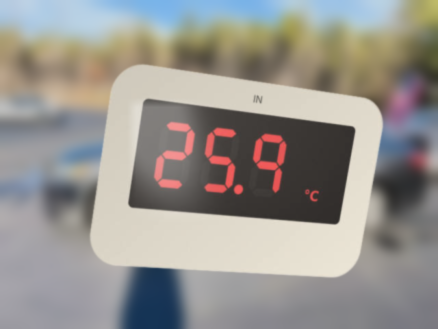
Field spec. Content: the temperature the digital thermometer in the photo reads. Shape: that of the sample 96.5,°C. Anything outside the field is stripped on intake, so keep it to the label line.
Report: 25.9,°C
